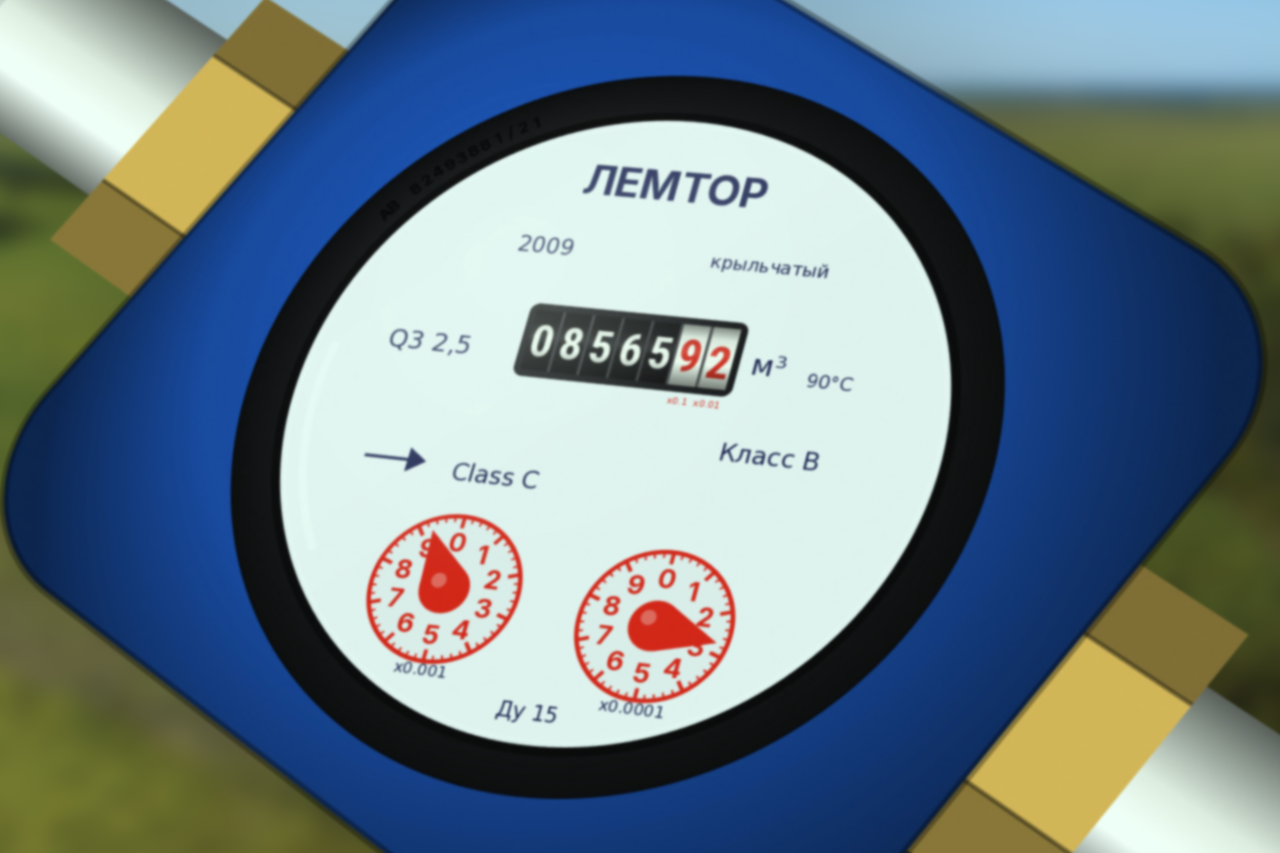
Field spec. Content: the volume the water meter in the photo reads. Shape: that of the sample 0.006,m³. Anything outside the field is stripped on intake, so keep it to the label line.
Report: 8565.9192,m³
